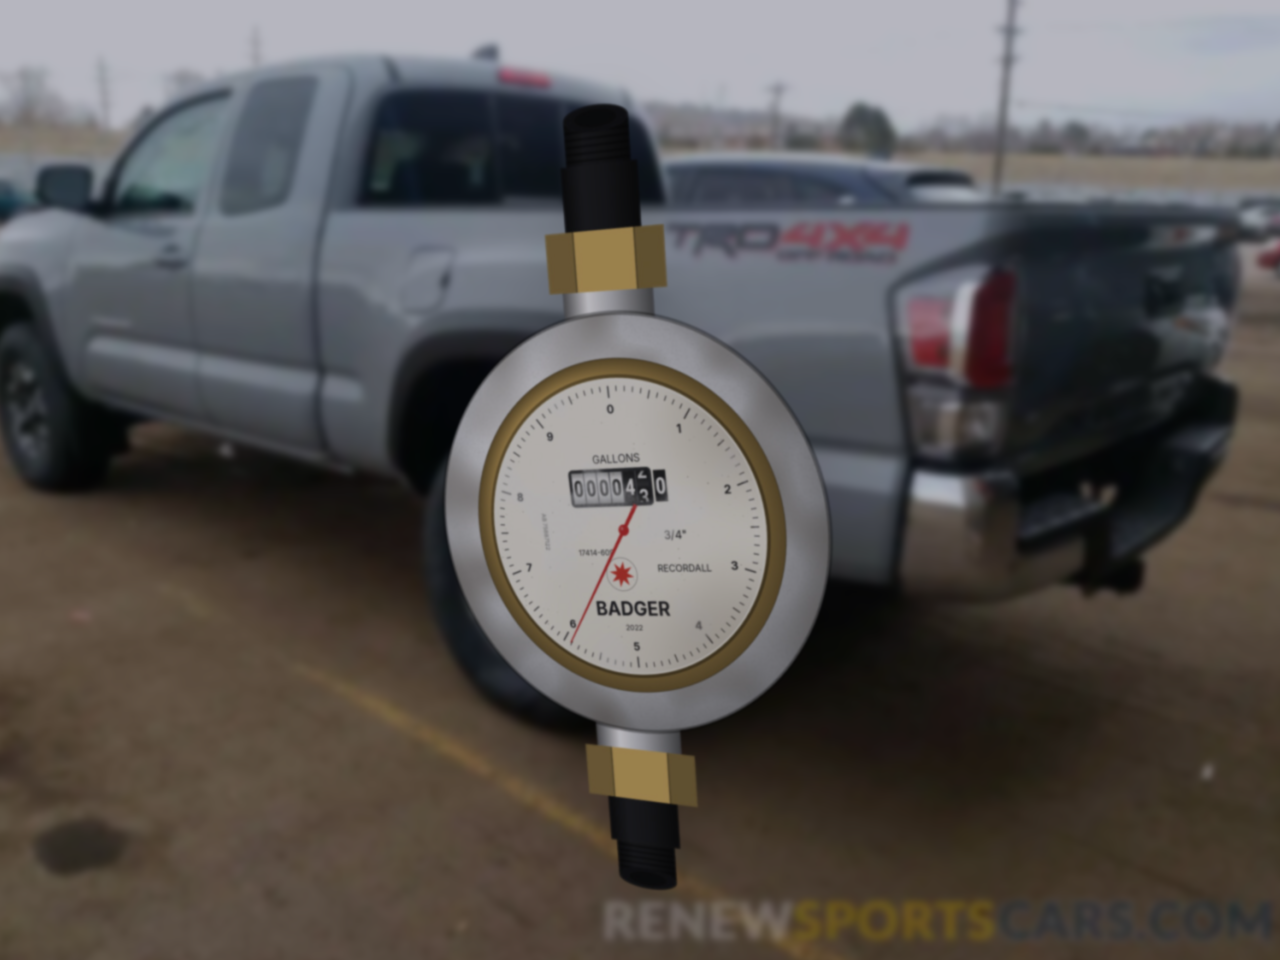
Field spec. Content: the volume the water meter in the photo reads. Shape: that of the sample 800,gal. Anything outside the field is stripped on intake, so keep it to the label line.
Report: 425.9,gal
